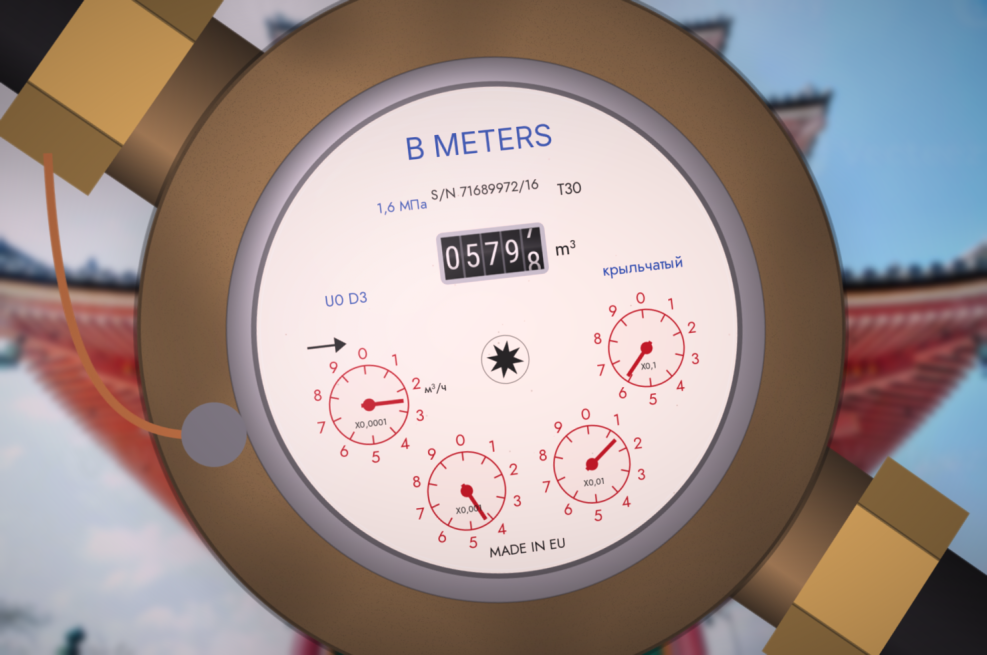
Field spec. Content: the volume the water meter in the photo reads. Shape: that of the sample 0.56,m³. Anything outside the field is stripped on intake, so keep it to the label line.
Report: 5797.6142,m³
